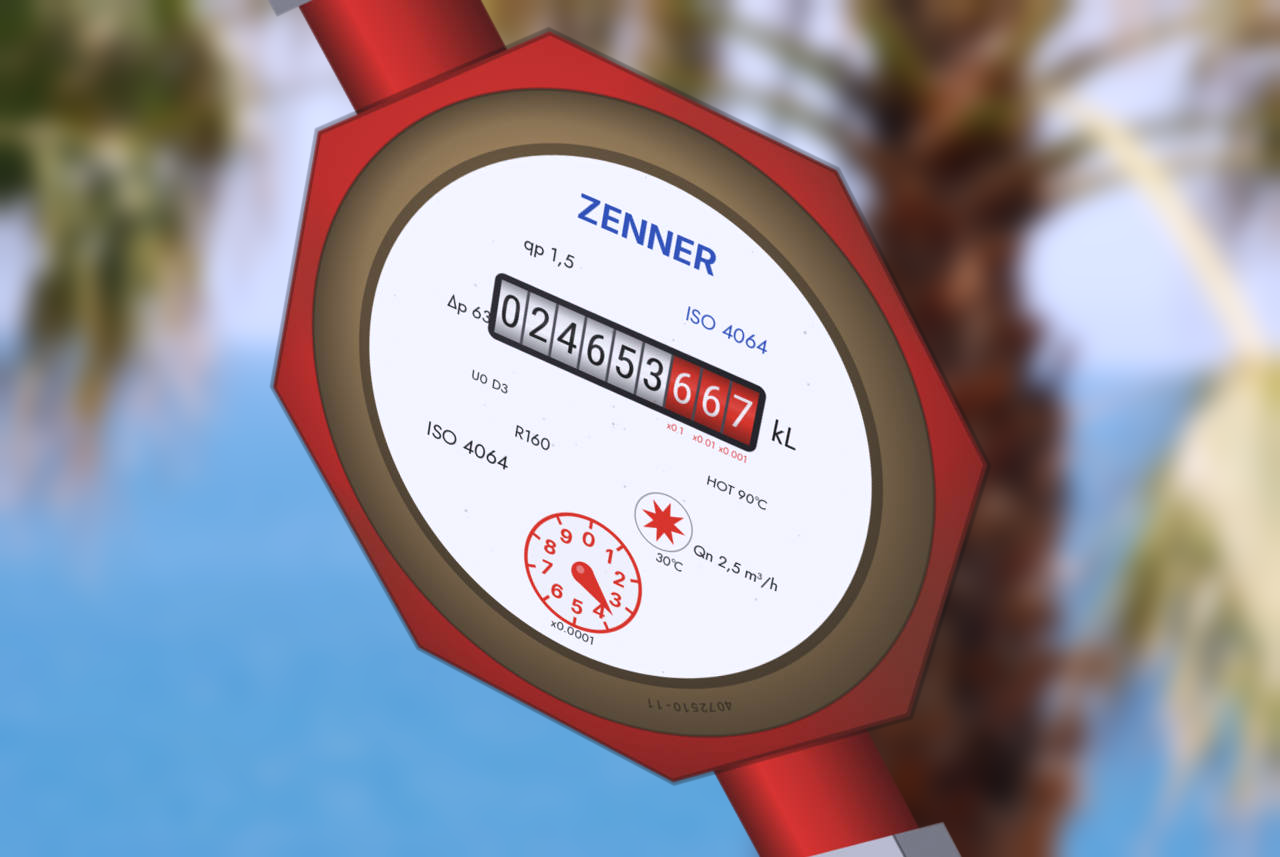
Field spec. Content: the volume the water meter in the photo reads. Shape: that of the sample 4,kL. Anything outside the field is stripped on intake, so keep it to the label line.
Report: 24653.6673,kL
